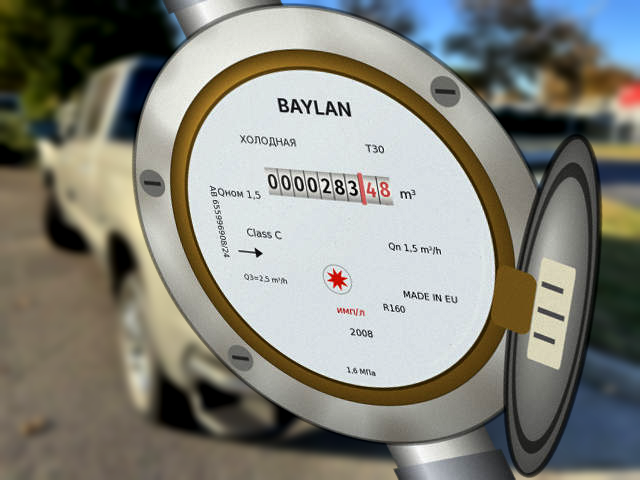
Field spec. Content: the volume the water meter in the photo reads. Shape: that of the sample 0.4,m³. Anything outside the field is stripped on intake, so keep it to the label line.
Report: 283.48,m³
